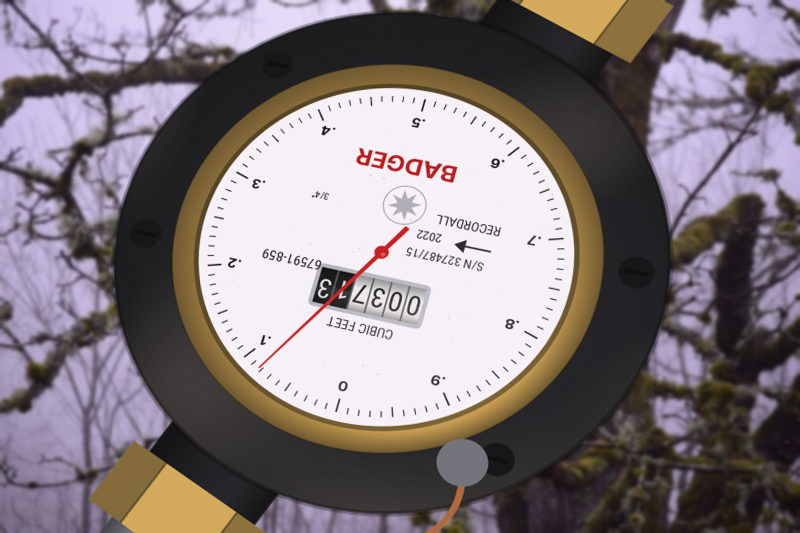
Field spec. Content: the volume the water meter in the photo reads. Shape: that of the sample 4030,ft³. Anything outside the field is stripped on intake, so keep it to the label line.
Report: 3713.08,ft³
